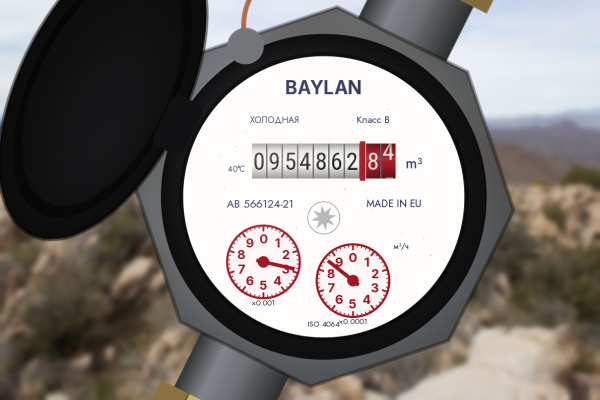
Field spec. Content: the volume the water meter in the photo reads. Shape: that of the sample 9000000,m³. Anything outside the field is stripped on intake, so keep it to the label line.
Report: 954862.8428,m³
